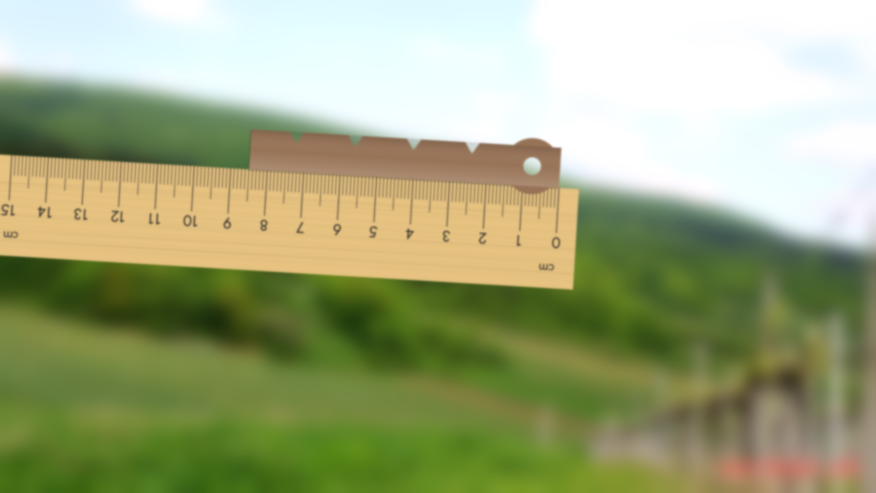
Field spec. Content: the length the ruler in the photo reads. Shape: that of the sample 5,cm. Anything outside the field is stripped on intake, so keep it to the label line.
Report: 8.5,cm
